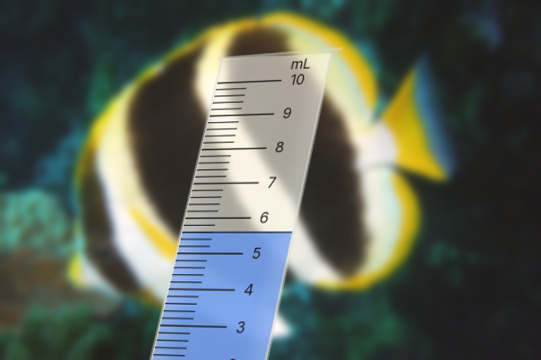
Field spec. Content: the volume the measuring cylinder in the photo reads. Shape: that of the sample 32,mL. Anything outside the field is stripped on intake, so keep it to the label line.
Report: 5.6,mL
